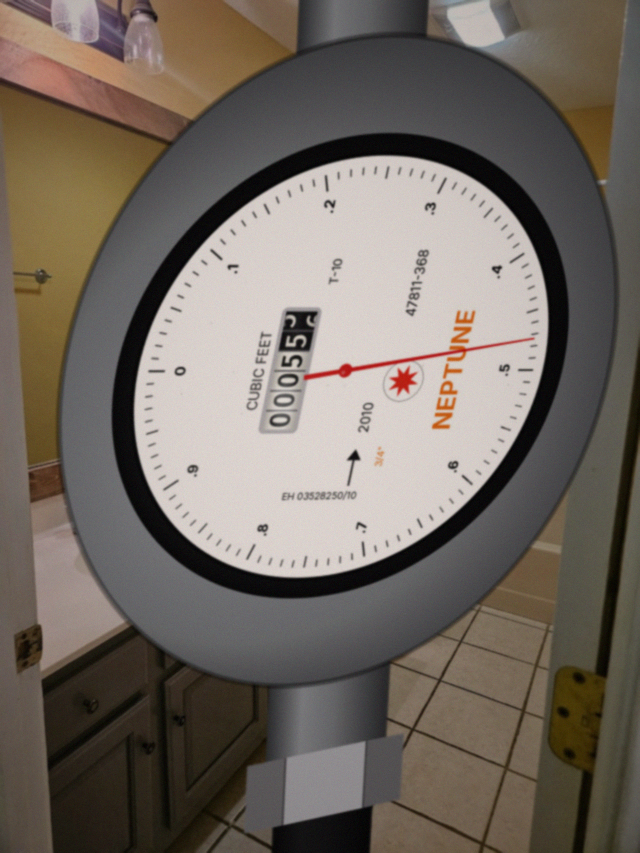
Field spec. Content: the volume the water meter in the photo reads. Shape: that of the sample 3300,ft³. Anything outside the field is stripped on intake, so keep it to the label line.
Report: 555.47,ft³
